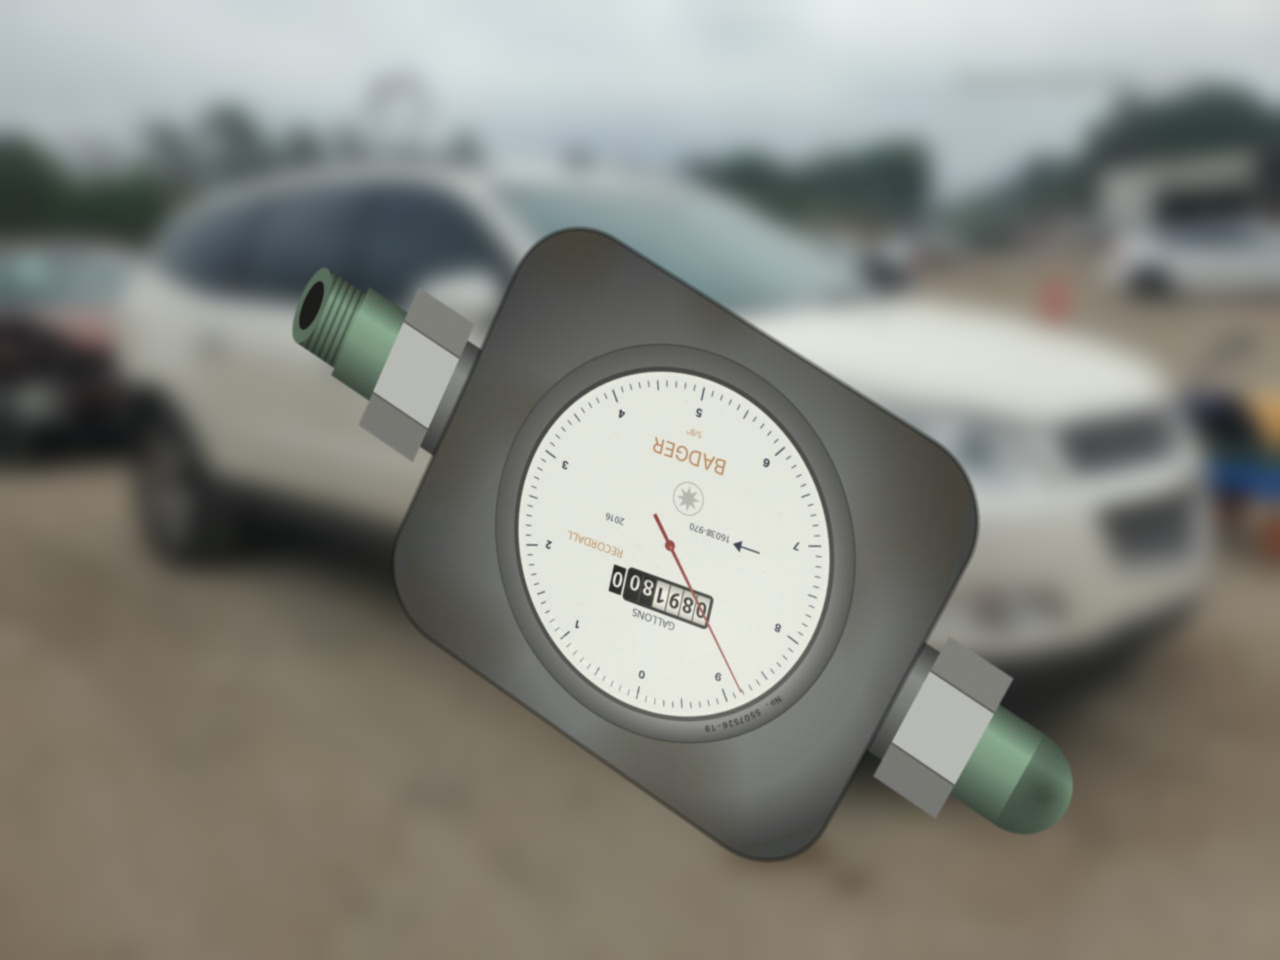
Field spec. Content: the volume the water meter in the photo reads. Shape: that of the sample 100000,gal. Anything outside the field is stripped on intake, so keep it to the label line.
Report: 891798.8,gal
